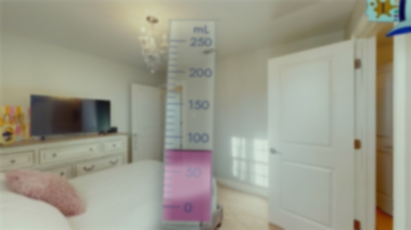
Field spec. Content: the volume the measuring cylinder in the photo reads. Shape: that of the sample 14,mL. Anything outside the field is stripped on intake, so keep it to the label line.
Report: 80,mL
